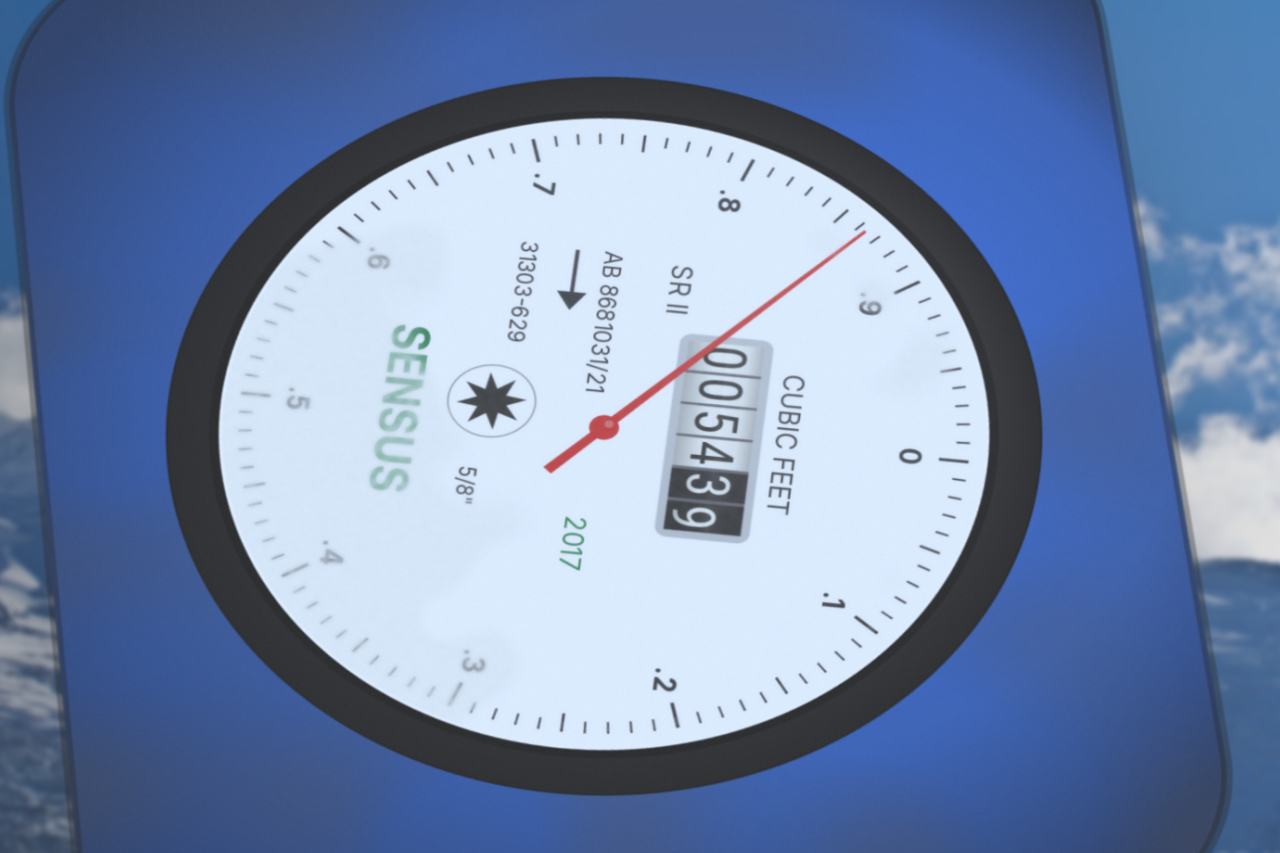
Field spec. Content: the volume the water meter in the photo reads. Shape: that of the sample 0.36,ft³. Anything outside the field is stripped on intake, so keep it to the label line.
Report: 5438.86,ft³
